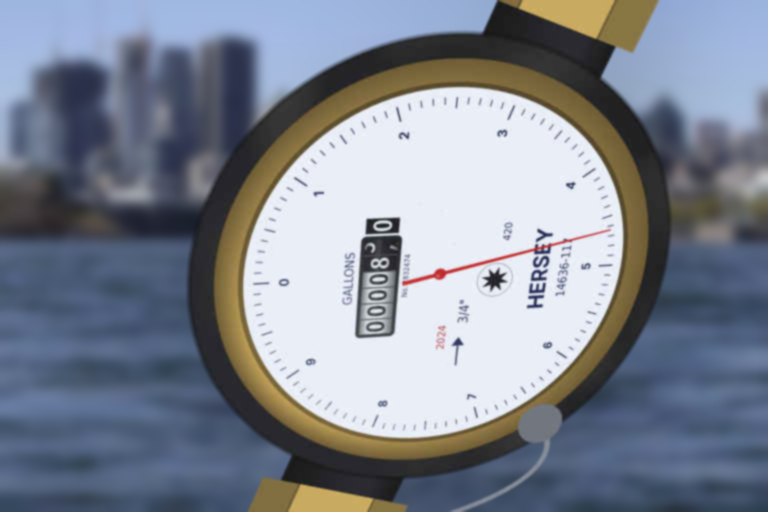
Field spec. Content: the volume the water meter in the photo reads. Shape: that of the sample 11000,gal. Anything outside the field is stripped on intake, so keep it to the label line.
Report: 834.6,gal
